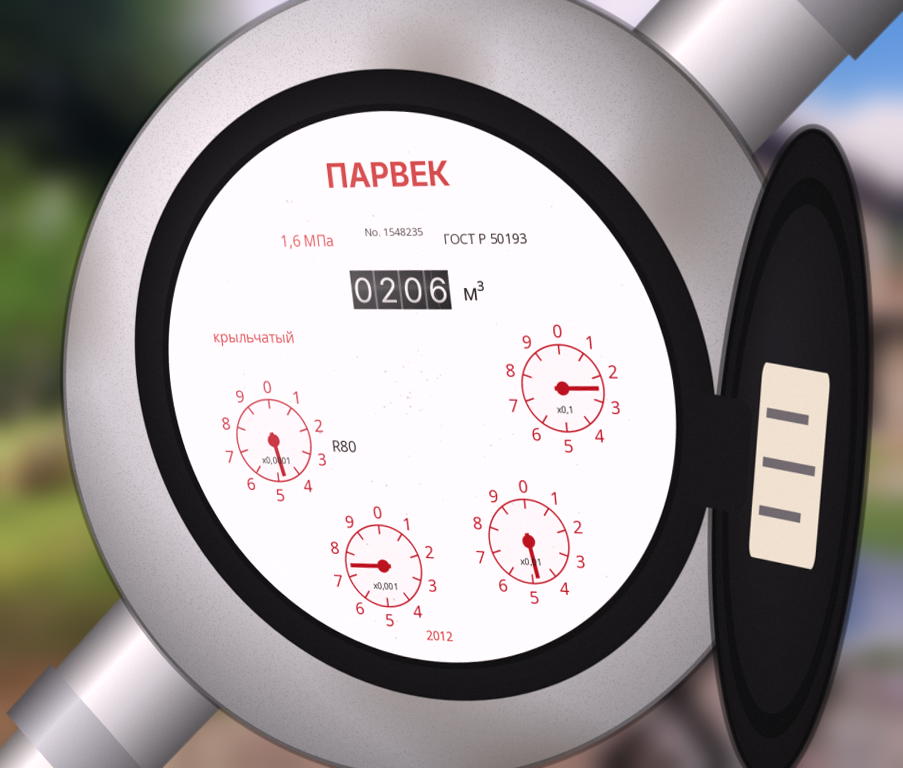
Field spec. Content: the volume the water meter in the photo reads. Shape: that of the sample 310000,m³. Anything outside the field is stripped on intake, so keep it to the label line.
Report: 206.2474,m³
